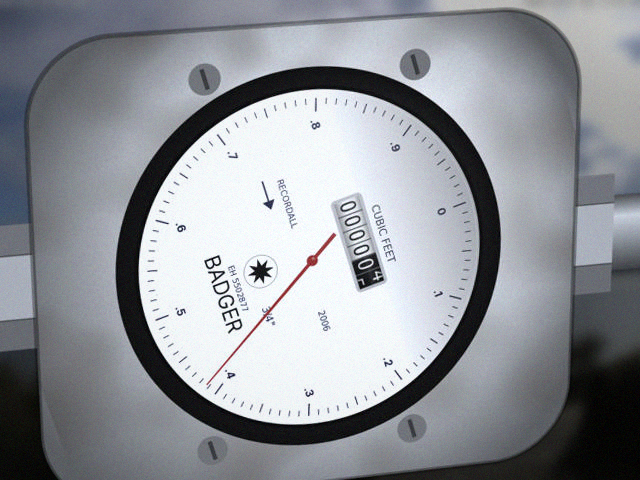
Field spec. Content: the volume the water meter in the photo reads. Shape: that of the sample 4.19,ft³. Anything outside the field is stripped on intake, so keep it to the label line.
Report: 4.41,ft³
